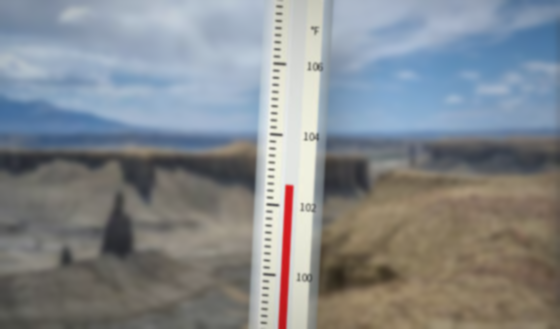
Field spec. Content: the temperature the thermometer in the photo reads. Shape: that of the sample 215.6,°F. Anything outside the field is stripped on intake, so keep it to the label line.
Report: 102.6,°F
